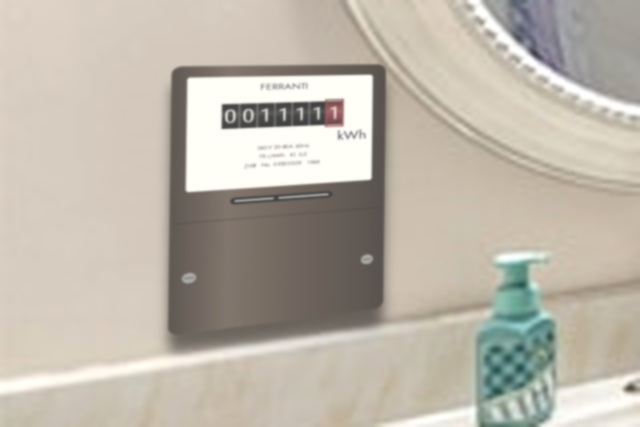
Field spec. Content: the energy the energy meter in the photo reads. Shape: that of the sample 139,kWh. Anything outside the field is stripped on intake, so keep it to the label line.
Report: 1111.1,kWh
